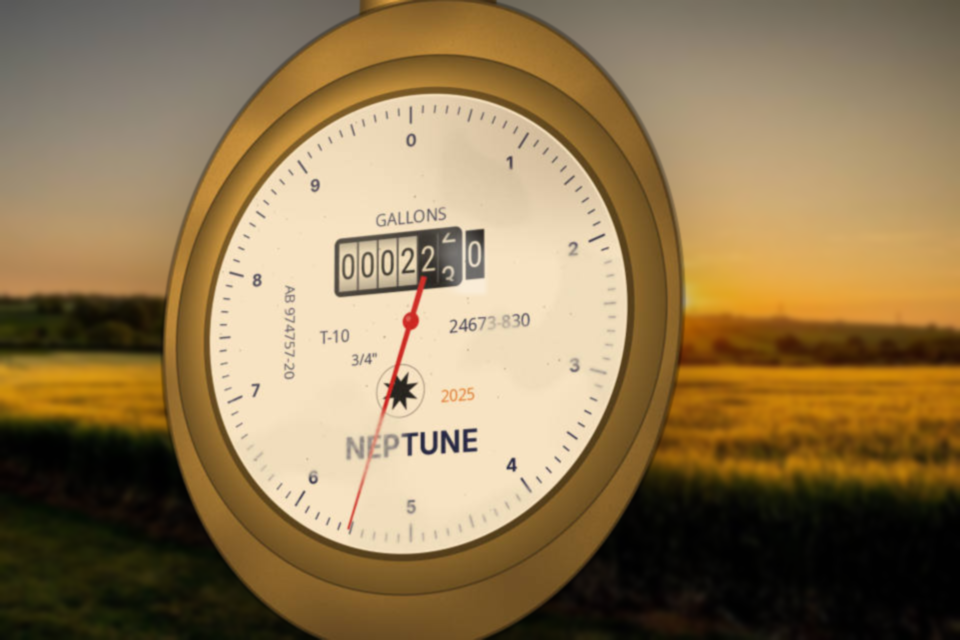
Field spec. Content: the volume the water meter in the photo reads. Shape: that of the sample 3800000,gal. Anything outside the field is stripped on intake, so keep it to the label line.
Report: 2225.5,gal
